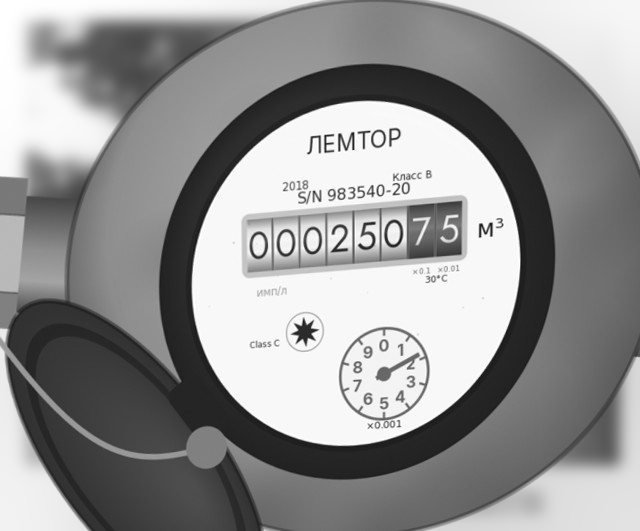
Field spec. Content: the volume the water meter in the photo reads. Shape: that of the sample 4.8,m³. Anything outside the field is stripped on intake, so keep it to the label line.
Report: 250.751,m³
